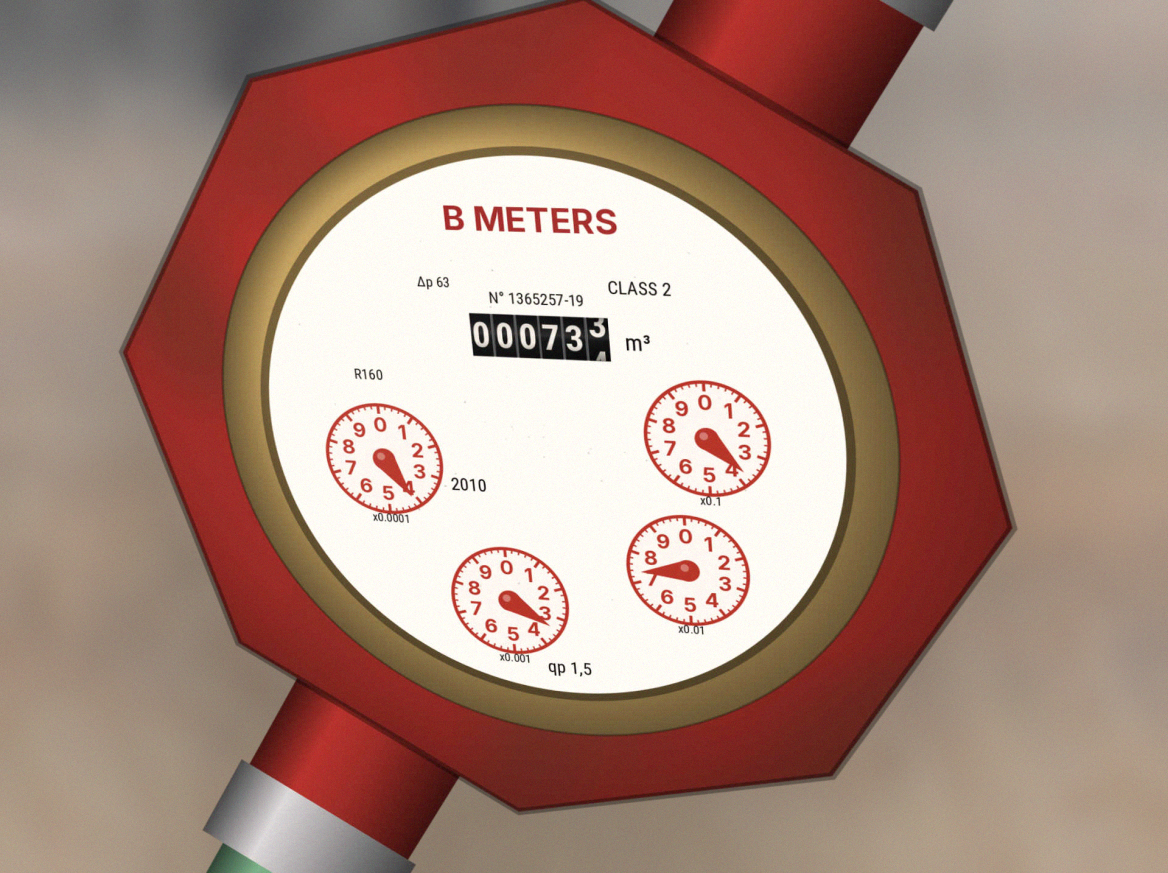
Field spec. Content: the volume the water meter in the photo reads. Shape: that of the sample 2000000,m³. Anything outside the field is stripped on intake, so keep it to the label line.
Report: 733.3734,m³
